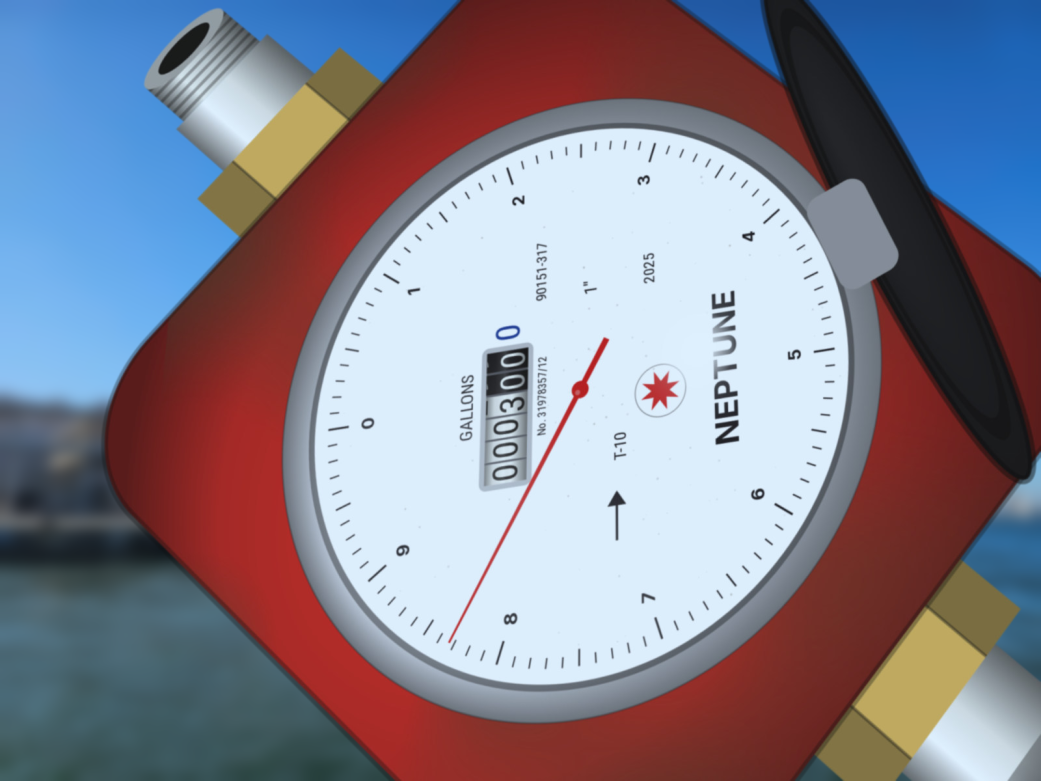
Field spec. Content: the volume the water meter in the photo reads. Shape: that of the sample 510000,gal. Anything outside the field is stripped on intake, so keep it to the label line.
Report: 2998.3,gal
